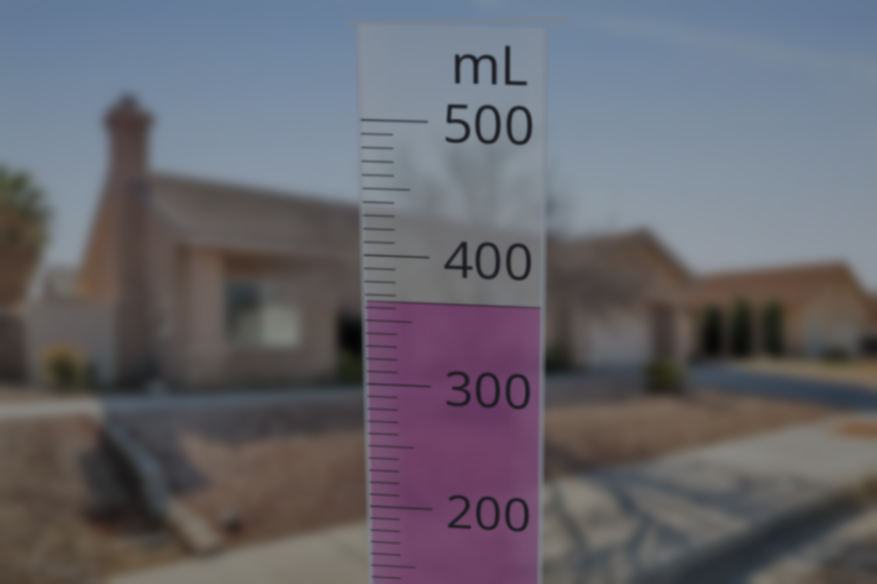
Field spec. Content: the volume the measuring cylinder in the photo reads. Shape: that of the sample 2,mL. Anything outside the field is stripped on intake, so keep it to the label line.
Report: 365,mL
